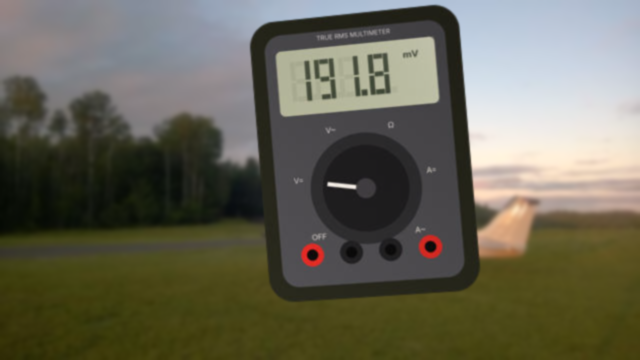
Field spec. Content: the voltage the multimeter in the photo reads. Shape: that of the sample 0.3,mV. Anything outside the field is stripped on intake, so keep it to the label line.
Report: 191.8,mV
